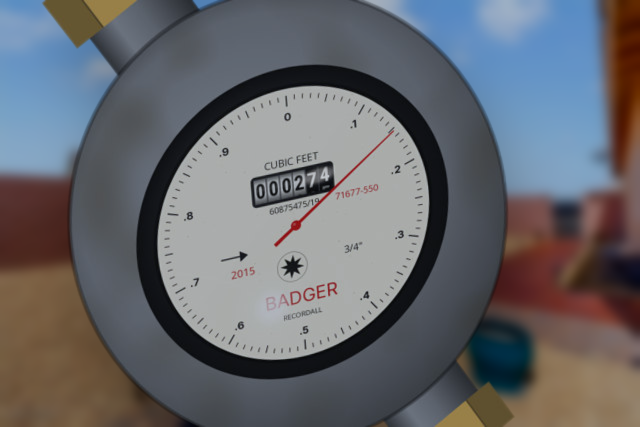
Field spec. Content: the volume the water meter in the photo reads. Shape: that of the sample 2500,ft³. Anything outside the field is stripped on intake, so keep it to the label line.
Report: 274.15,ft³
